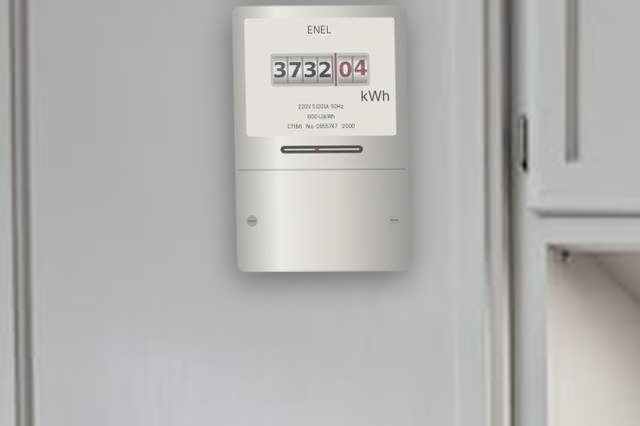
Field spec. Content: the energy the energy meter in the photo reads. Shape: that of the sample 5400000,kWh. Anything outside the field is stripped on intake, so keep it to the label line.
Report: 3732.04,kWh
